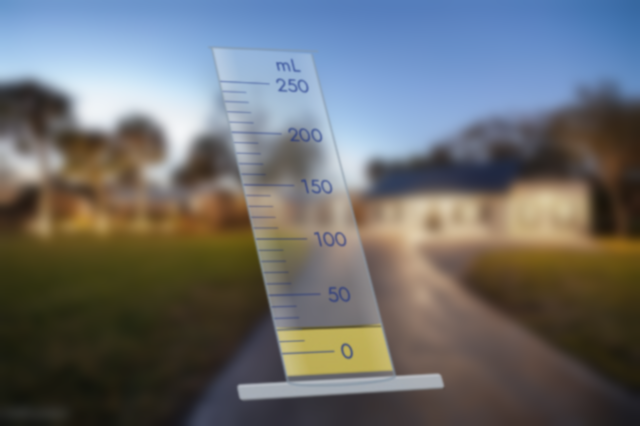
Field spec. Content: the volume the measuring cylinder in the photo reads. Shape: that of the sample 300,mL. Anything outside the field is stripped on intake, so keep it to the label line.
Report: 20,mL
